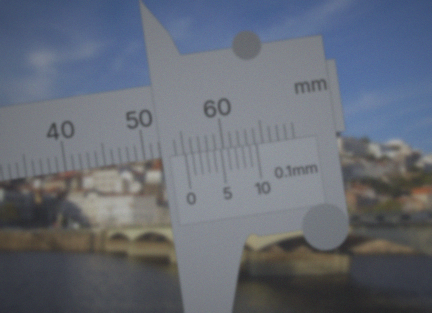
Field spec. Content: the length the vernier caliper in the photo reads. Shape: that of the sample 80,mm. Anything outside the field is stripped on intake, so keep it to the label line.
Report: 55.2,mm
